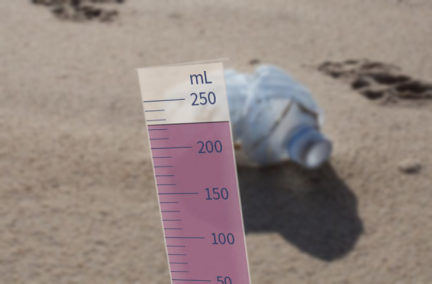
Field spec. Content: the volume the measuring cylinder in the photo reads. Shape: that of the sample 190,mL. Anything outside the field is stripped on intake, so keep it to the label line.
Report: 225,mL
